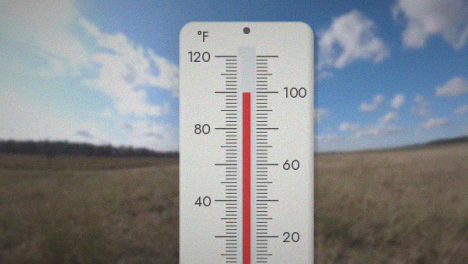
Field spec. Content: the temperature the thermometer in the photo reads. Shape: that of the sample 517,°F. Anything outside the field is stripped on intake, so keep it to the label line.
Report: 100,°F
